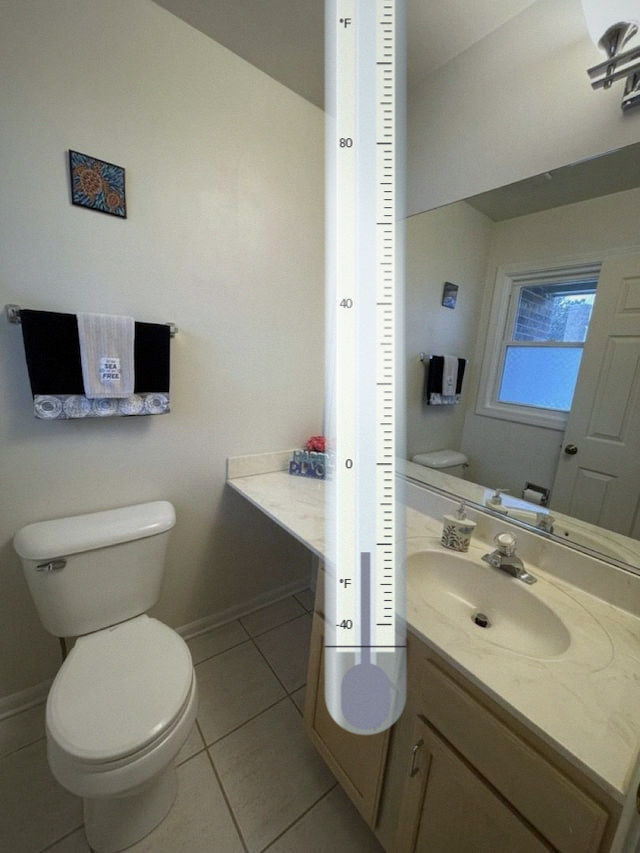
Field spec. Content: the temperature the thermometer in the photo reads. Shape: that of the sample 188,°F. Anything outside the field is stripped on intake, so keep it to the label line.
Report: -22,°F
